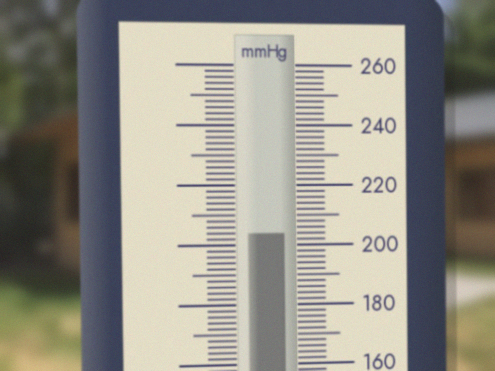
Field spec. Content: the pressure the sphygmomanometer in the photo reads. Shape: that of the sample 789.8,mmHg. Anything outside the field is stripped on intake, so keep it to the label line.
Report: 204,mmHg
